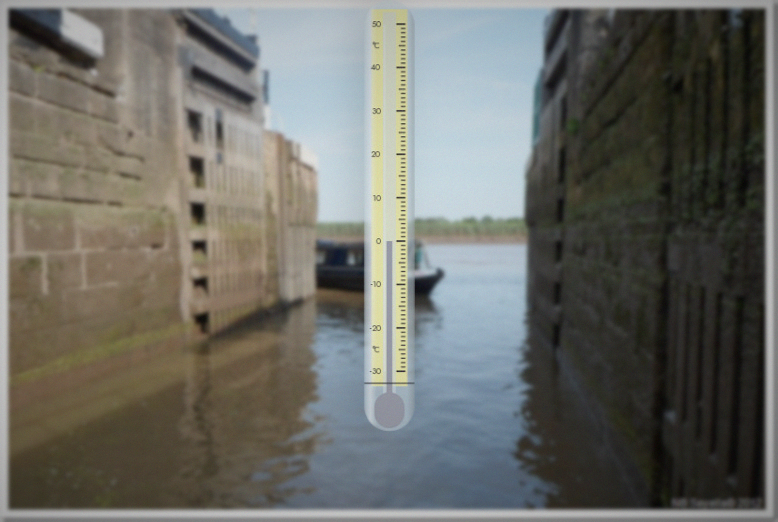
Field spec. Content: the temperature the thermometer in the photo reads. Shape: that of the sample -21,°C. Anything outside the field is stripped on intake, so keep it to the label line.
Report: 0,°C
